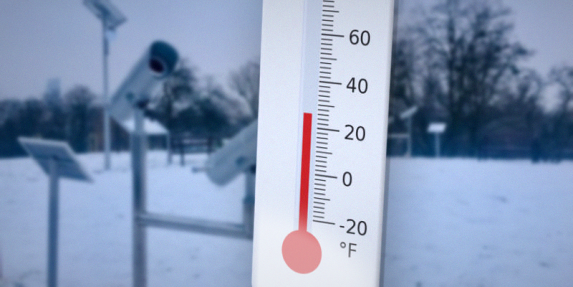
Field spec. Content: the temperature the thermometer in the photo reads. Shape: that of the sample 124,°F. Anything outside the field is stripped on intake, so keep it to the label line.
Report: 26,°F
